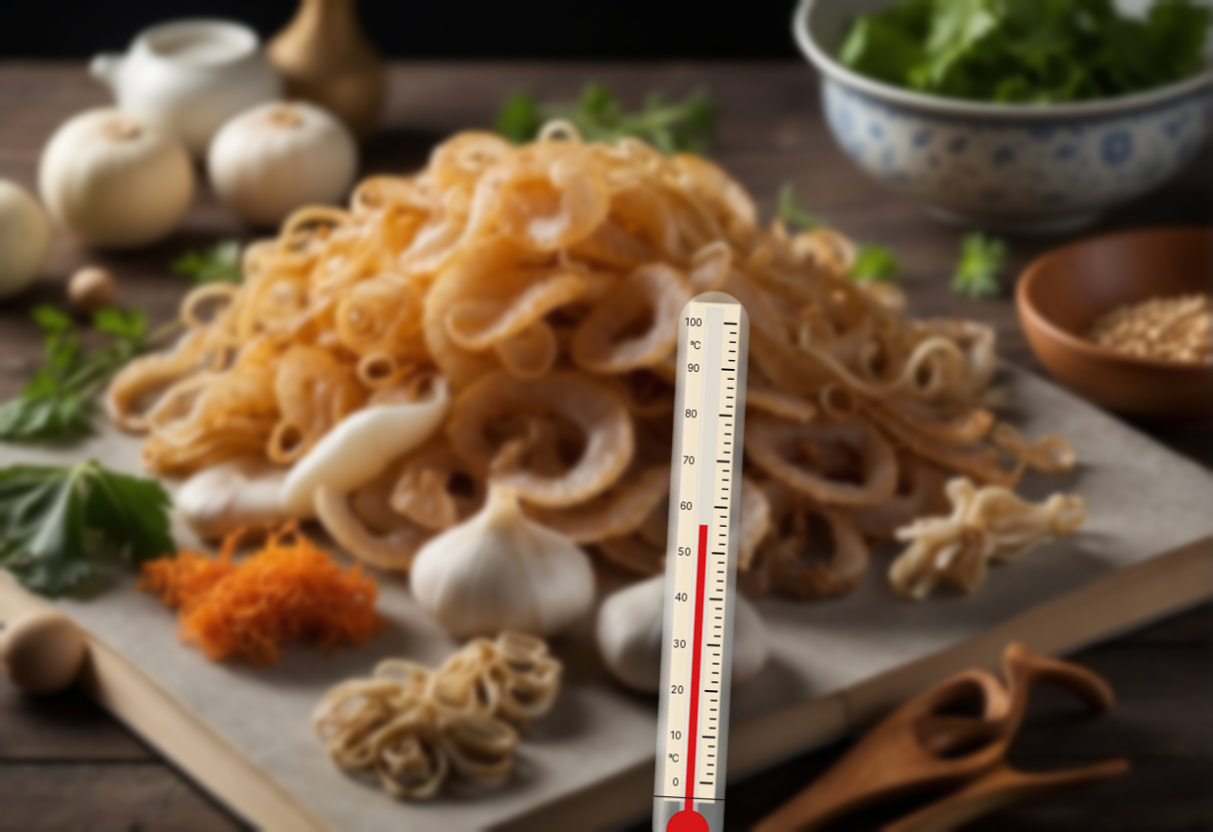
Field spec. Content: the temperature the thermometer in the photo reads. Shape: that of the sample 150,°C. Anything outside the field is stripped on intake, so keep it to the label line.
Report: 56,°C
